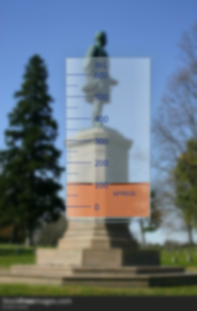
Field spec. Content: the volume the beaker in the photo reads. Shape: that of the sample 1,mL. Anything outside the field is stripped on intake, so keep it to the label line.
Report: 100,mL
